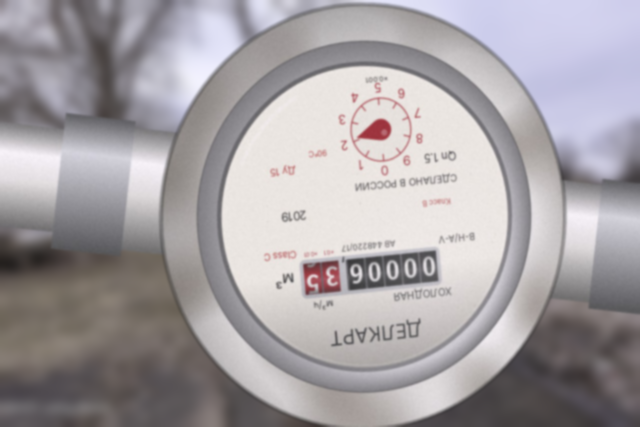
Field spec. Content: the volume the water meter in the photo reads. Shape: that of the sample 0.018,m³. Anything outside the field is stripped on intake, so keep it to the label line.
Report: 6.352,m³
